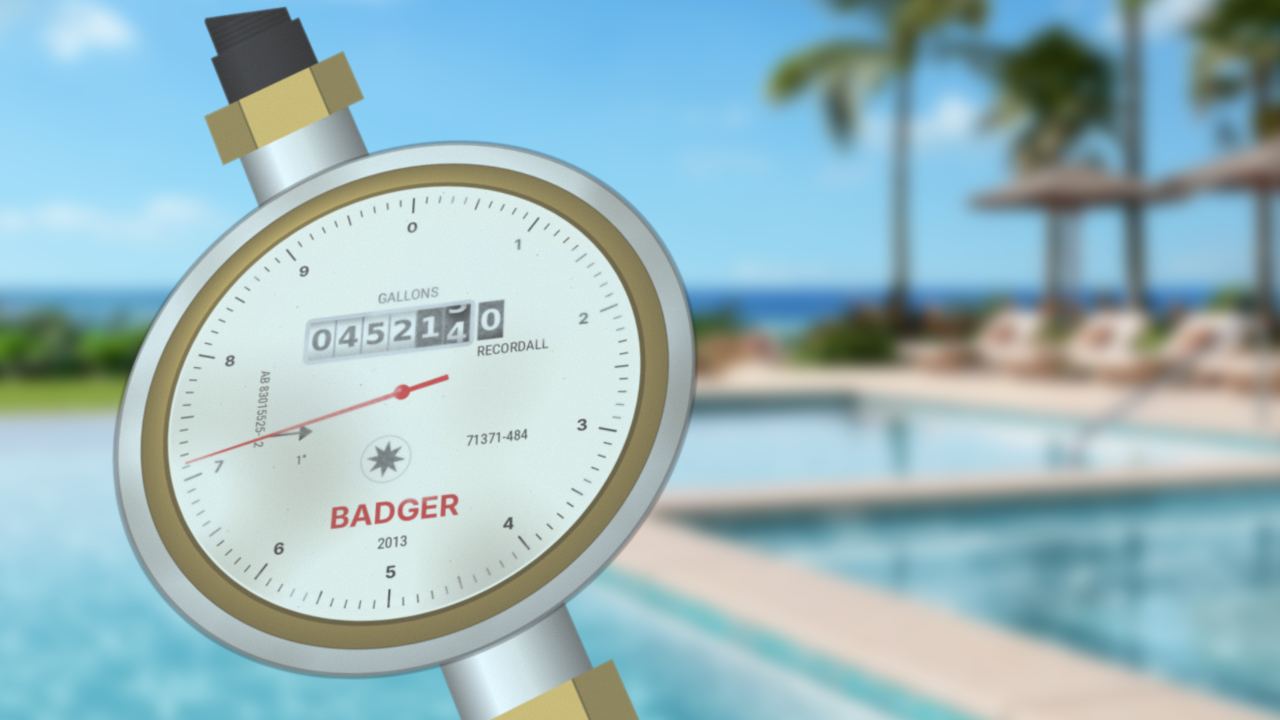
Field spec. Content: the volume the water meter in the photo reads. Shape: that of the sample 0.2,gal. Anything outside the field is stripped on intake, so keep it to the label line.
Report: 452137.1,gal
